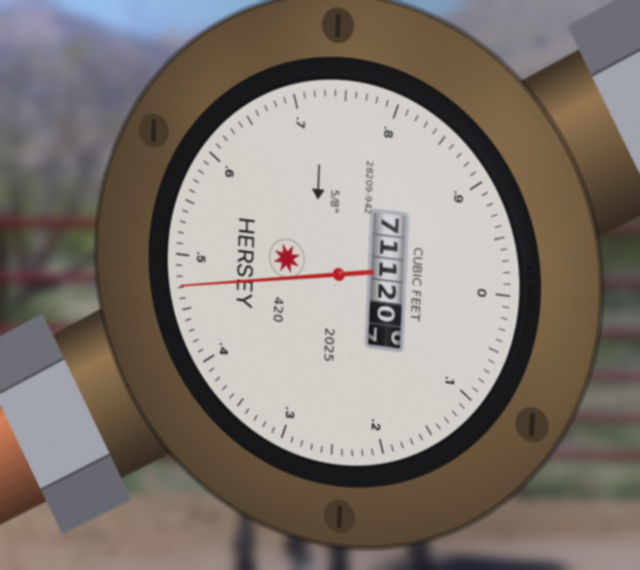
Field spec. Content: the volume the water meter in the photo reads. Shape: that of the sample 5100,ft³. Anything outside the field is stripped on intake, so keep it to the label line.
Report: 711206.47,ft³
